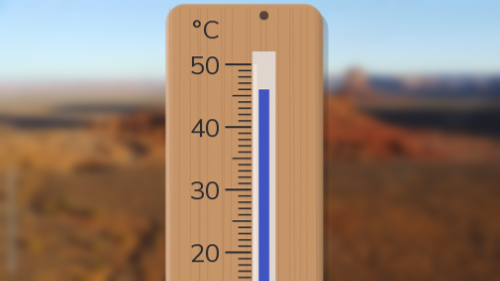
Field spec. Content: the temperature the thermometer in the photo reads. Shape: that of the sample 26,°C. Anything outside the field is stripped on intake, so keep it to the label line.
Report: 46,°C
